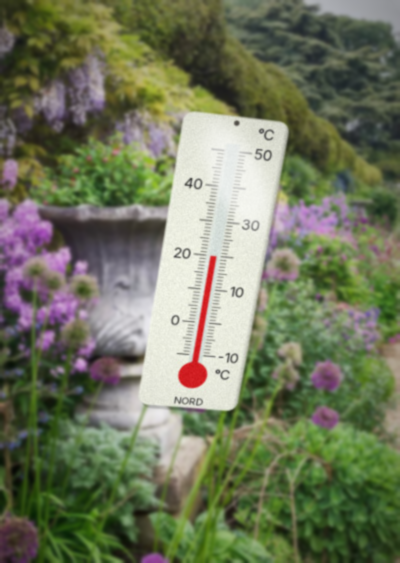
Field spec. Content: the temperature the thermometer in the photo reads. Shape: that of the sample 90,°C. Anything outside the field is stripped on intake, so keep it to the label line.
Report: 20,°C
